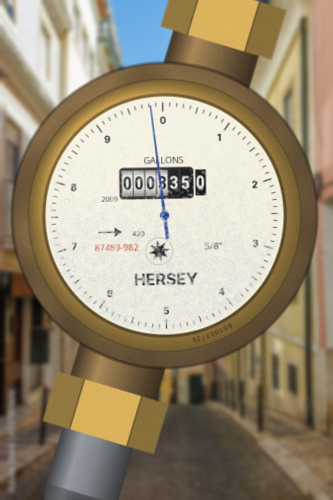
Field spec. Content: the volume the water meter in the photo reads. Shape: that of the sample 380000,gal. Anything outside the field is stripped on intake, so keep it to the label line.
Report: 3349.8,gal
